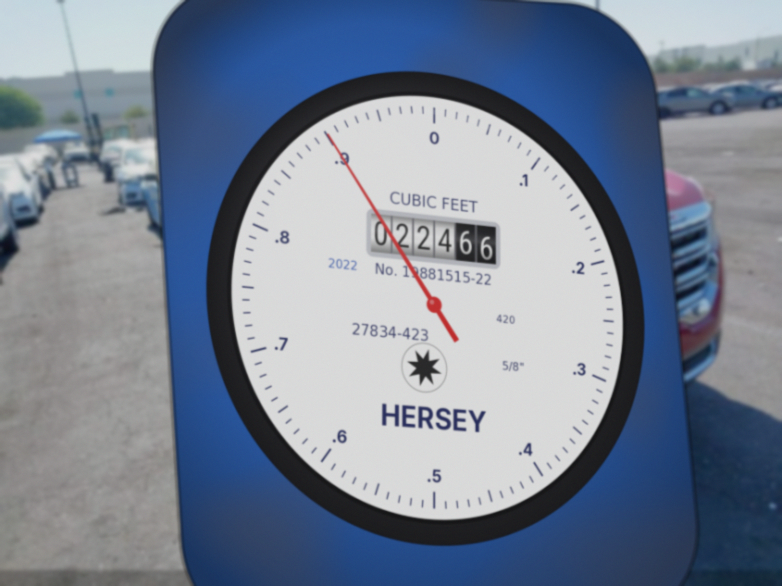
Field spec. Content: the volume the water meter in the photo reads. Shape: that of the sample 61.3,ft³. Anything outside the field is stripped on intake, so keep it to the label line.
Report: 22465.90,ft³
